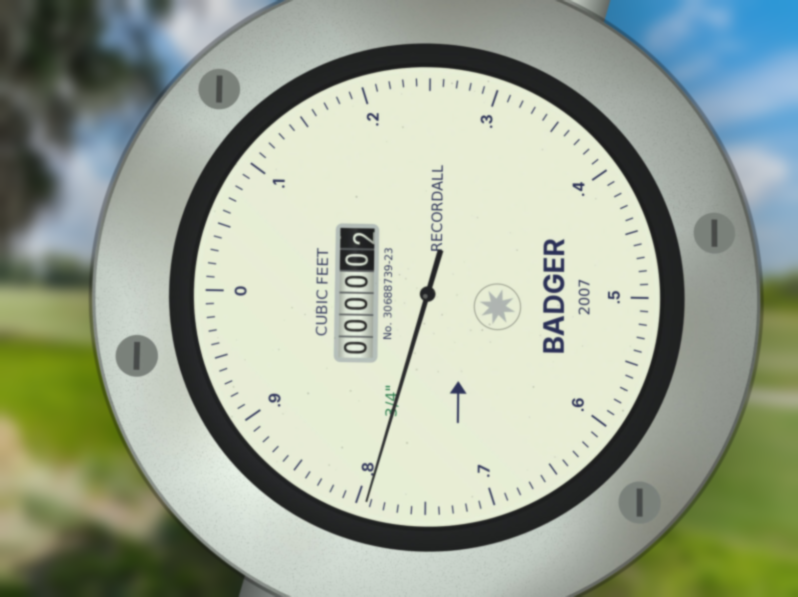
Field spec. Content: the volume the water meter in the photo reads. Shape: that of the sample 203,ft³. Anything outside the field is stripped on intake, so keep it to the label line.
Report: 1.79,ft³
